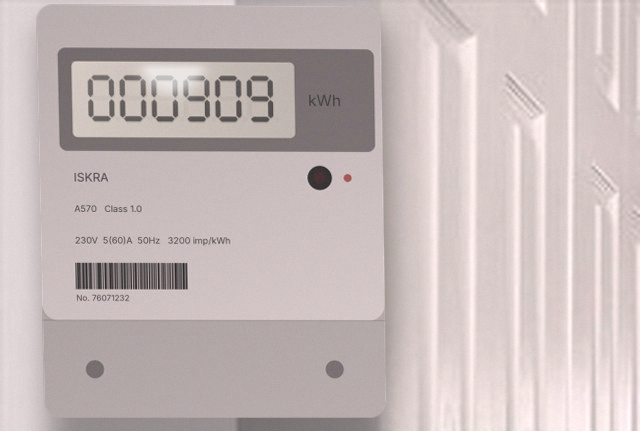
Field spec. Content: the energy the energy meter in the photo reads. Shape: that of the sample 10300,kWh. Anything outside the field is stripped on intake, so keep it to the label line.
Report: 909,kWh
